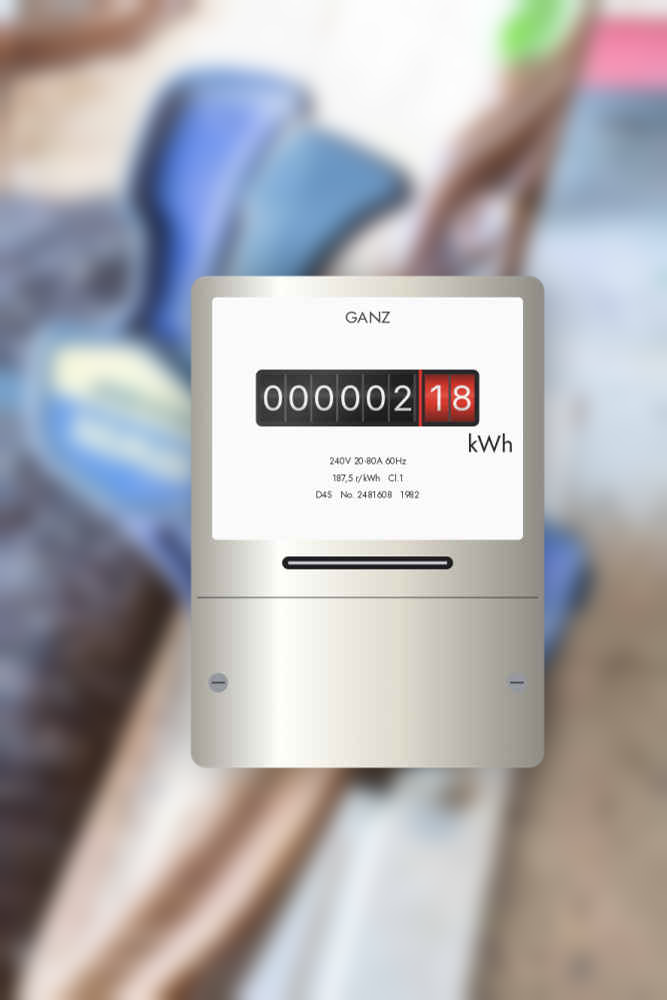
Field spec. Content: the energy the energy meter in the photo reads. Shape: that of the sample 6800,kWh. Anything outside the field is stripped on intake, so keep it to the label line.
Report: 2.18,kWh
